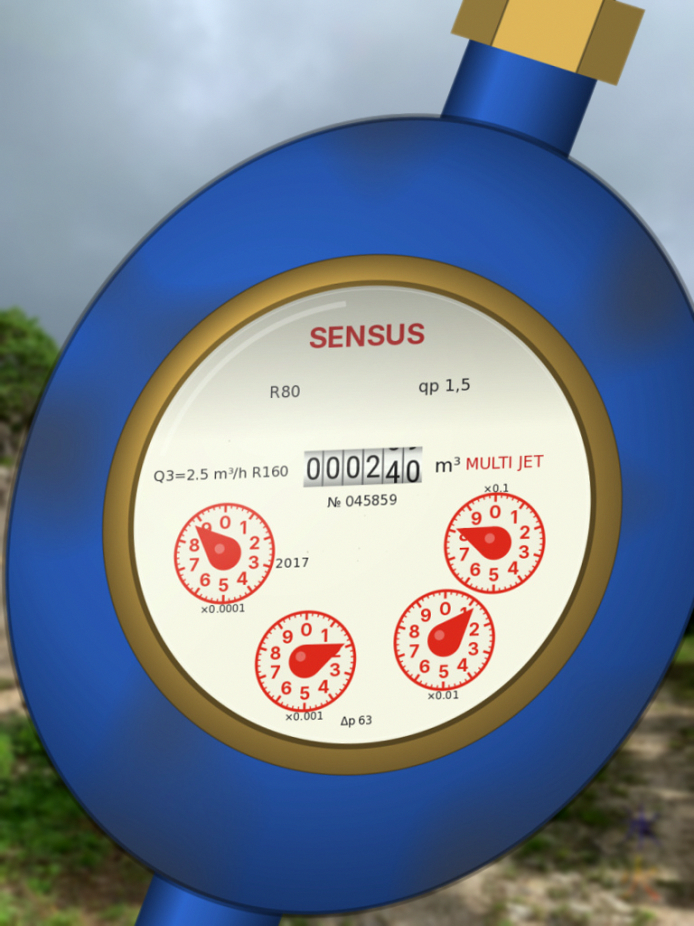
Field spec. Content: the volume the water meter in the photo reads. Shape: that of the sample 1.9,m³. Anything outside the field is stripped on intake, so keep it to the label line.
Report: 239.8118,m³
